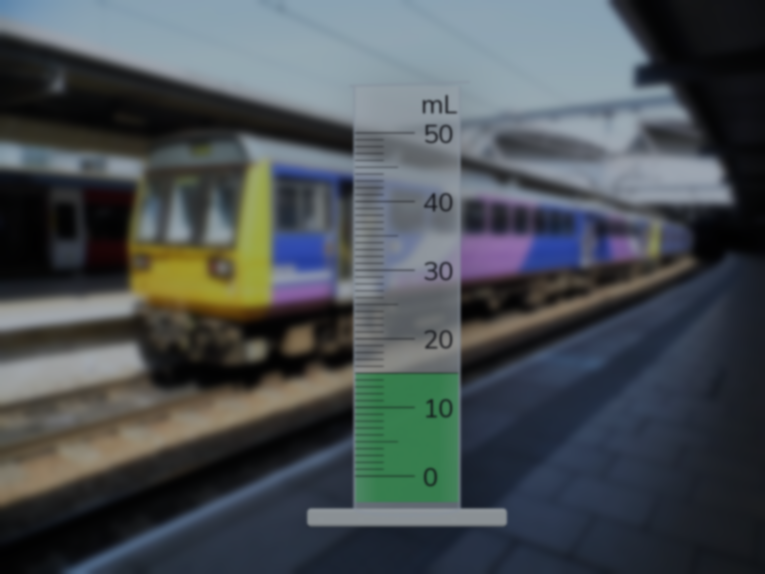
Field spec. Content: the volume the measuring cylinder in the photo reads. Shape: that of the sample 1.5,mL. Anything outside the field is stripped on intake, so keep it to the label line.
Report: 15,mL
